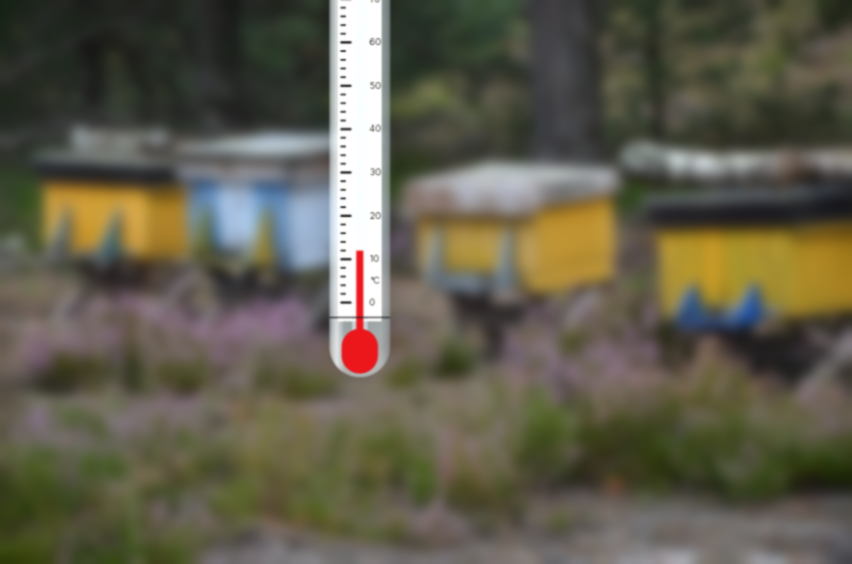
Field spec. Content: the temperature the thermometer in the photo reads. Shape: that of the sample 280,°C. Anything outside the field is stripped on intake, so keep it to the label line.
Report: 12,°C
